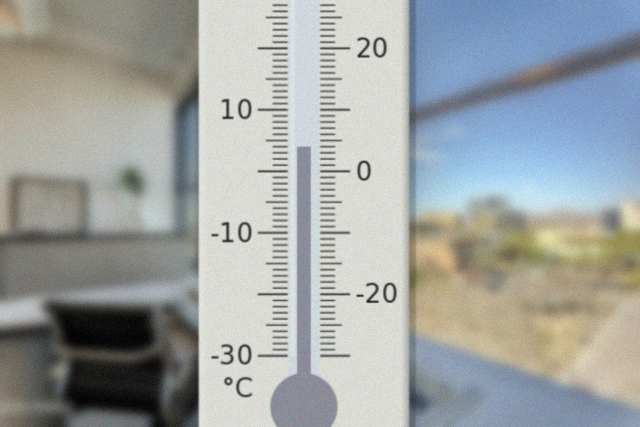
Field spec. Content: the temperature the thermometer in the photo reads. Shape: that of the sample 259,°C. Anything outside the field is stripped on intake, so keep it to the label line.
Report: 4,°C
